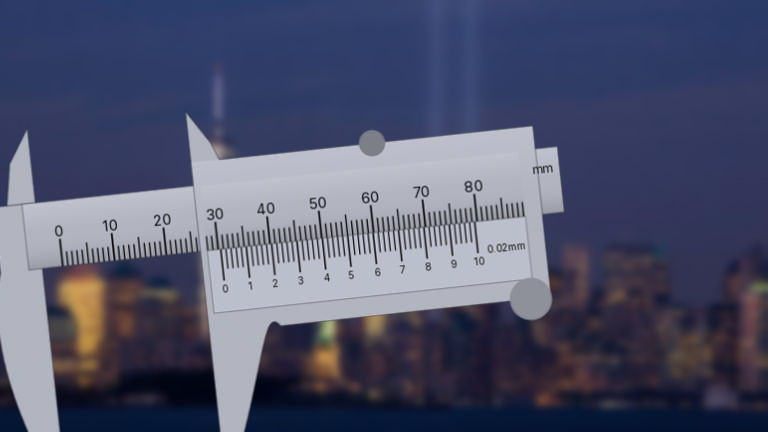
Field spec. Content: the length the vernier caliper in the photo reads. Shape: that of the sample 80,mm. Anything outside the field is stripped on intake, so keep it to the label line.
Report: 30.5,mm
